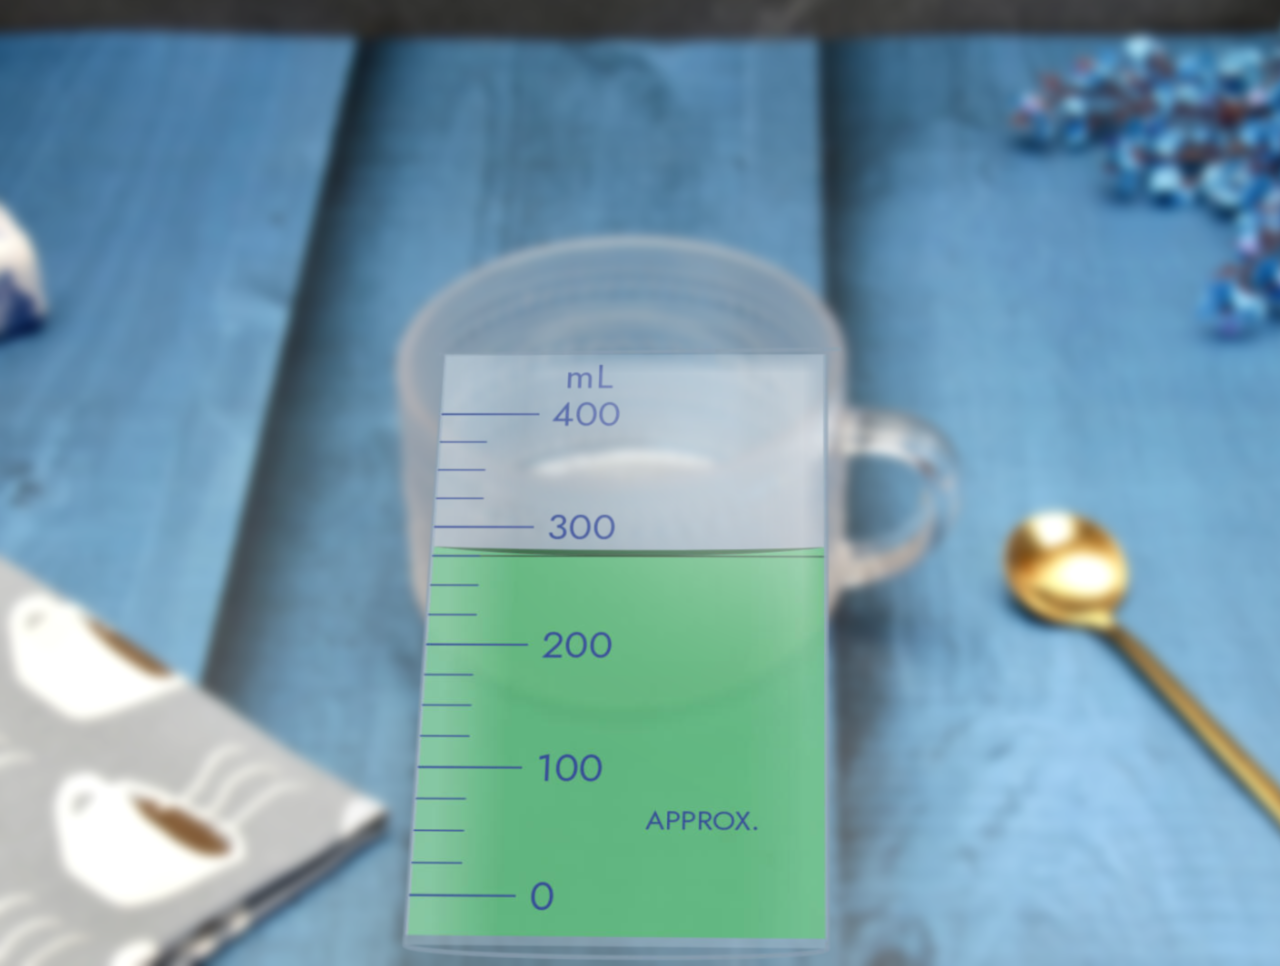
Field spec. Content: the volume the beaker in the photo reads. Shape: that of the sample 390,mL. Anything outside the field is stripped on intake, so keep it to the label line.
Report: 275,mL
